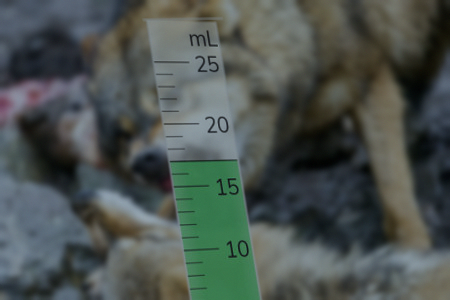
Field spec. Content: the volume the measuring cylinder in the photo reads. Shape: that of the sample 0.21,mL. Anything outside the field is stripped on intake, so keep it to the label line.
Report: 17,mL
